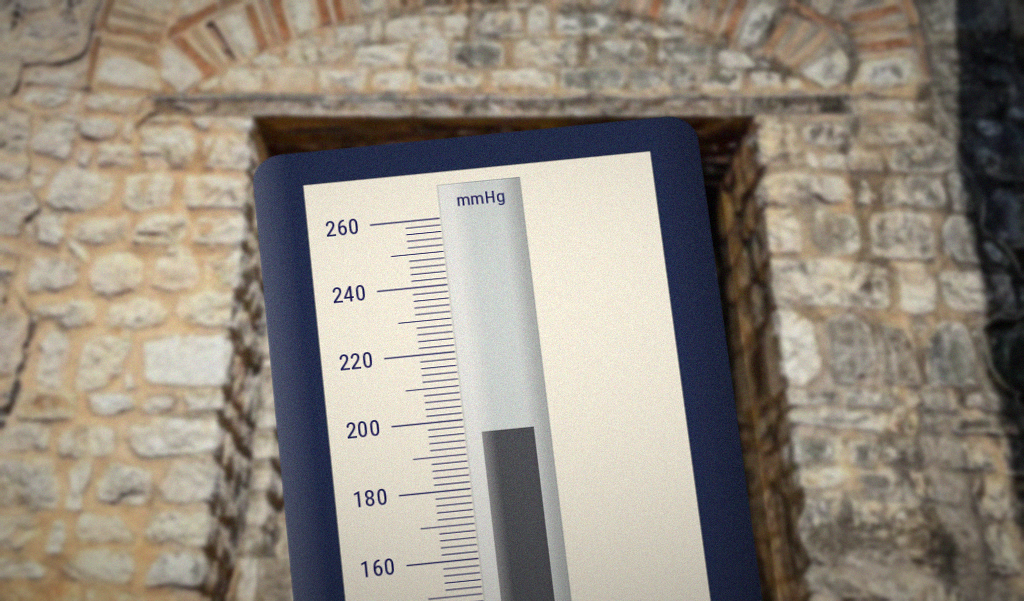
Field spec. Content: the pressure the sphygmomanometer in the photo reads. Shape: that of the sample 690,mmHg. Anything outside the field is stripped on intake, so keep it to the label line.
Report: 196,mmHg
